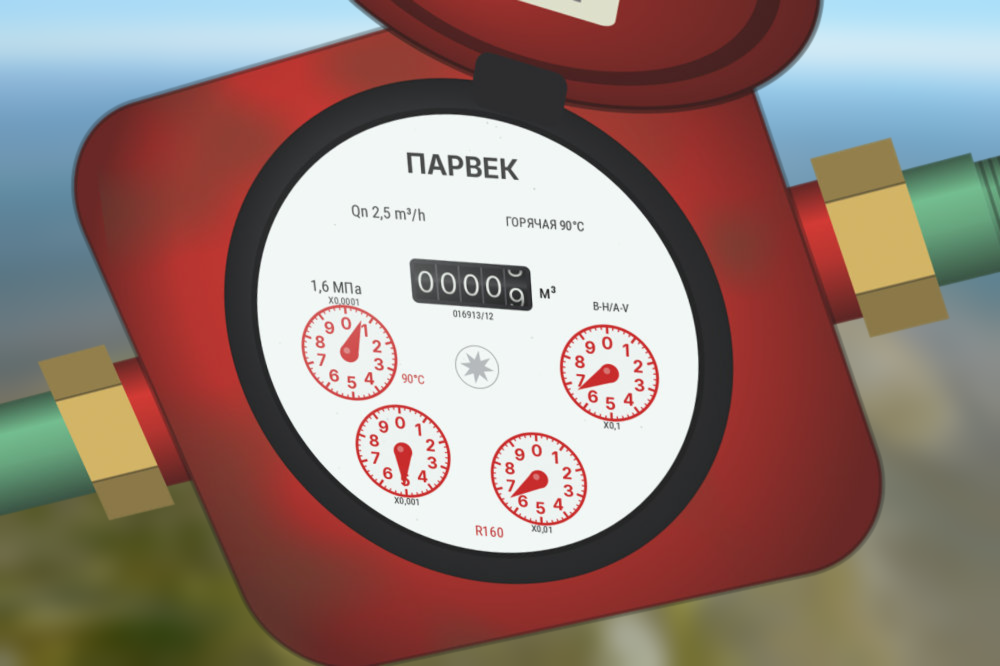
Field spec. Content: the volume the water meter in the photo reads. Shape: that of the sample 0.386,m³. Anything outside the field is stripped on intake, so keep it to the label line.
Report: 8.6650,m³
